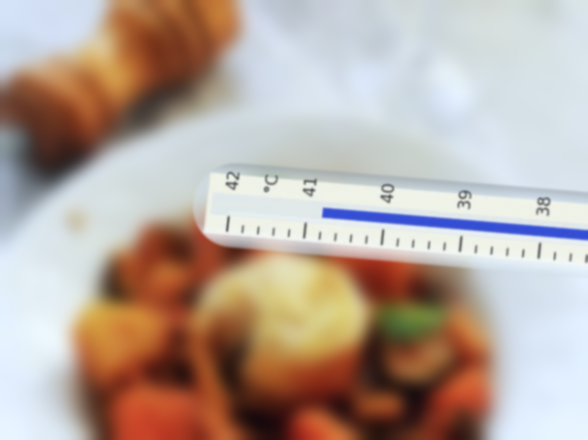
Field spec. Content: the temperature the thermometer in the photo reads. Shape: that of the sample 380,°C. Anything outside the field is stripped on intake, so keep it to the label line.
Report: 40.8,°C
